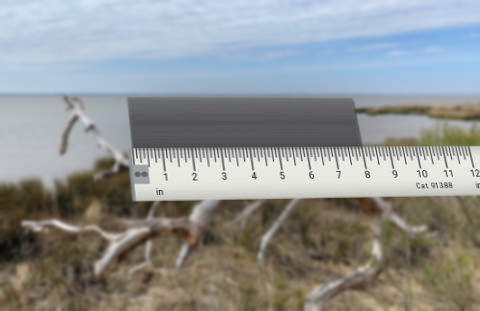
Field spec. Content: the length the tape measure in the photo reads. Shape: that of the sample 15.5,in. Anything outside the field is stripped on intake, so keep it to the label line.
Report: 8,in
